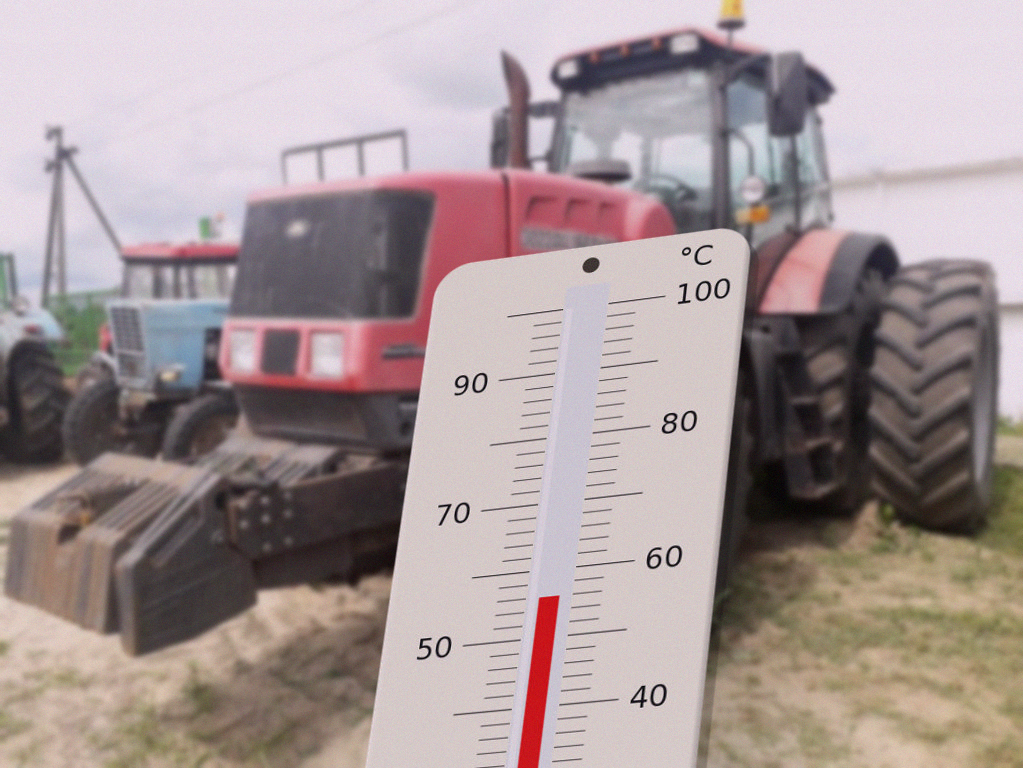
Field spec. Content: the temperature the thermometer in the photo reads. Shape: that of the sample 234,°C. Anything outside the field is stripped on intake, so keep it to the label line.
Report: 56,°C
